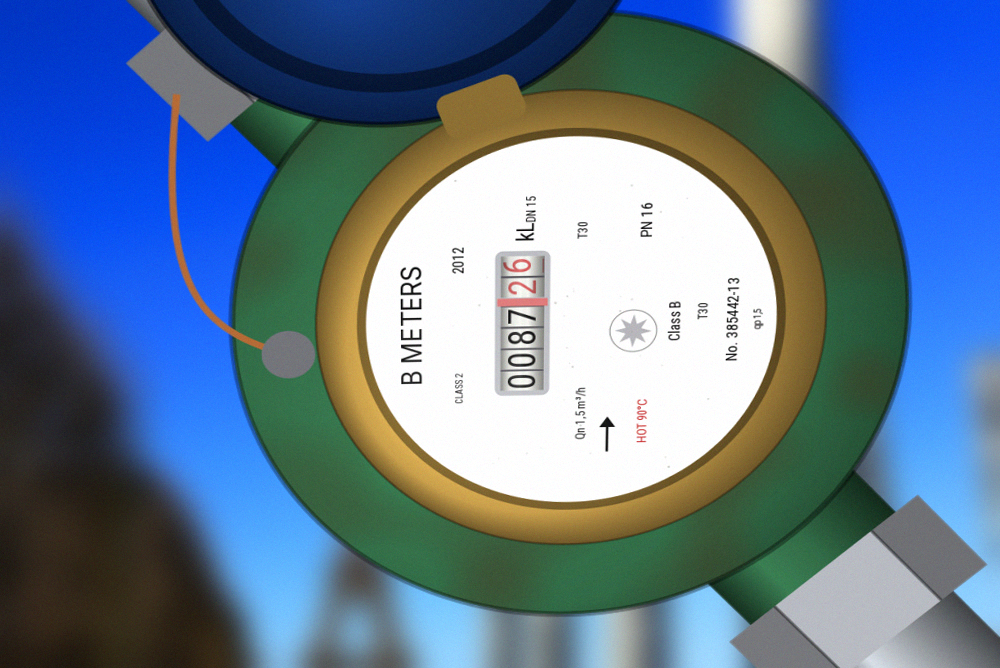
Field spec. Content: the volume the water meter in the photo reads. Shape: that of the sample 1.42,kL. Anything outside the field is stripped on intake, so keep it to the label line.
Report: 87.26,kL
